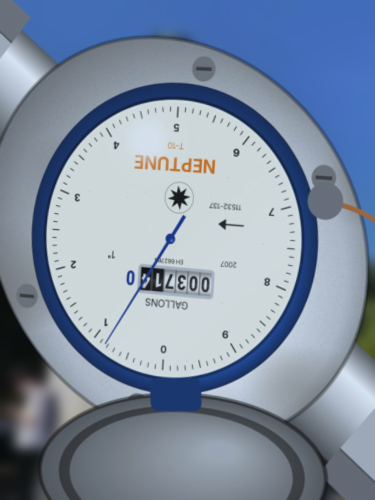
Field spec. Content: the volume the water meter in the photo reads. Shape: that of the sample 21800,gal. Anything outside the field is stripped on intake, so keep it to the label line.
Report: 37140.8,gal
